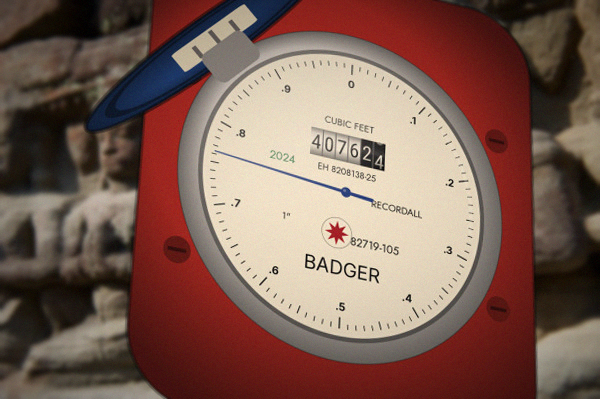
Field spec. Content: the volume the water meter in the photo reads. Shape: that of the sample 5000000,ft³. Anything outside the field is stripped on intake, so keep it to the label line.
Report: 407623.76,ft³
